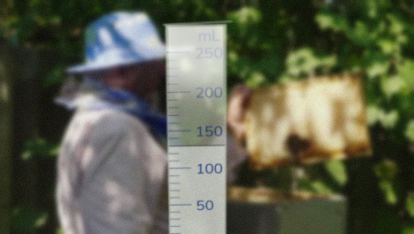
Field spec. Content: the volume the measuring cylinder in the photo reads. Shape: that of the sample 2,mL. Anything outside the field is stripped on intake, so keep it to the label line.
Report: 130,mL
